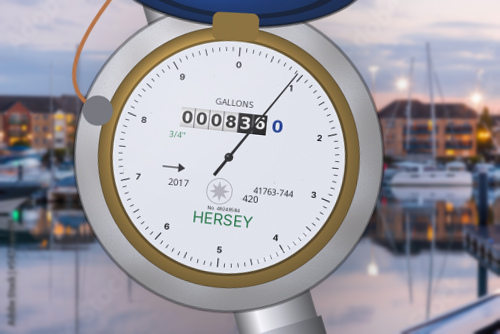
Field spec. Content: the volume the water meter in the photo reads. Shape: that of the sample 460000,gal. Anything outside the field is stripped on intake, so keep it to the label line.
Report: 8360.9,gal
